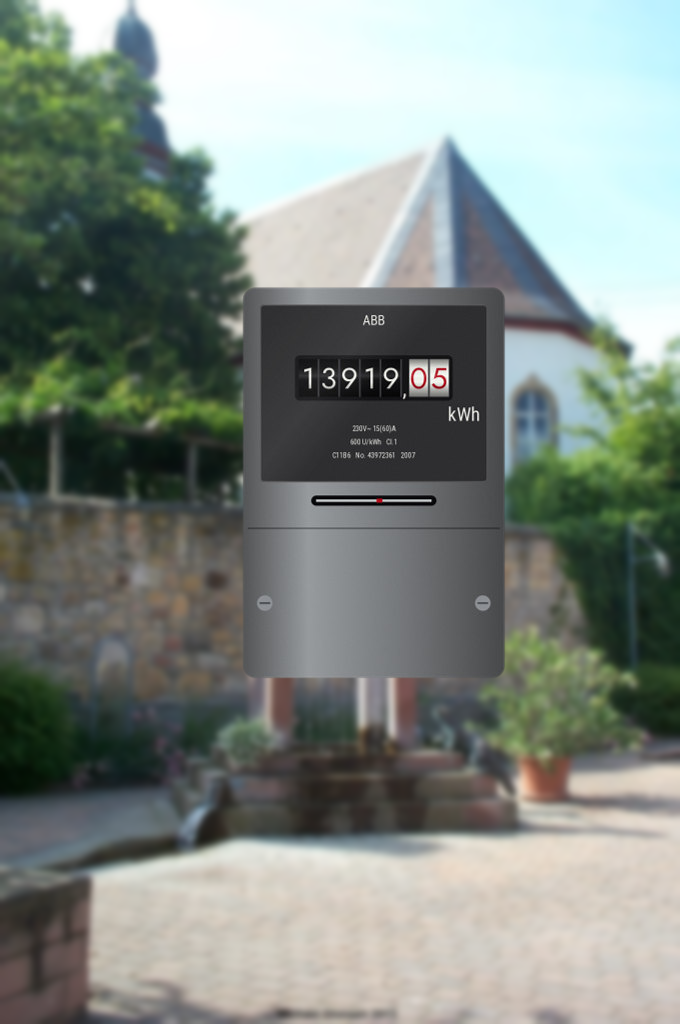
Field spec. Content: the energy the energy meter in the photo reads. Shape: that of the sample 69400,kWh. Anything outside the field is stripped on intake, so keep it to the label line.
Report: 13919.05,kWh
